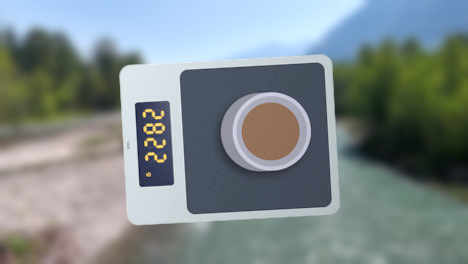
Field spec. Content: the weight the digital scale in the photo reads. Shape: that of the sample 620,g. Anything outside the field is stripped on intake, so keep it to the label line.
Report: 2822,g
